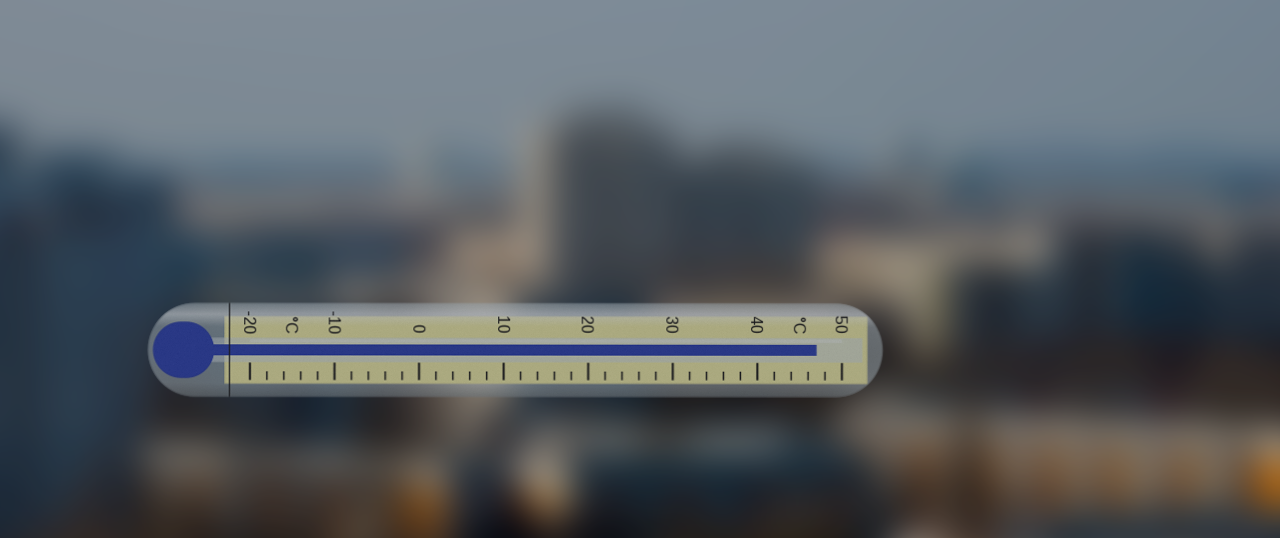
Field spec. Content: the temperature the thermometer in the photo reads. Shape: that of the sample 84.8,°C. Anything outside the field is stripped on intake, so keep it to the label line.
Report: 47,°C
